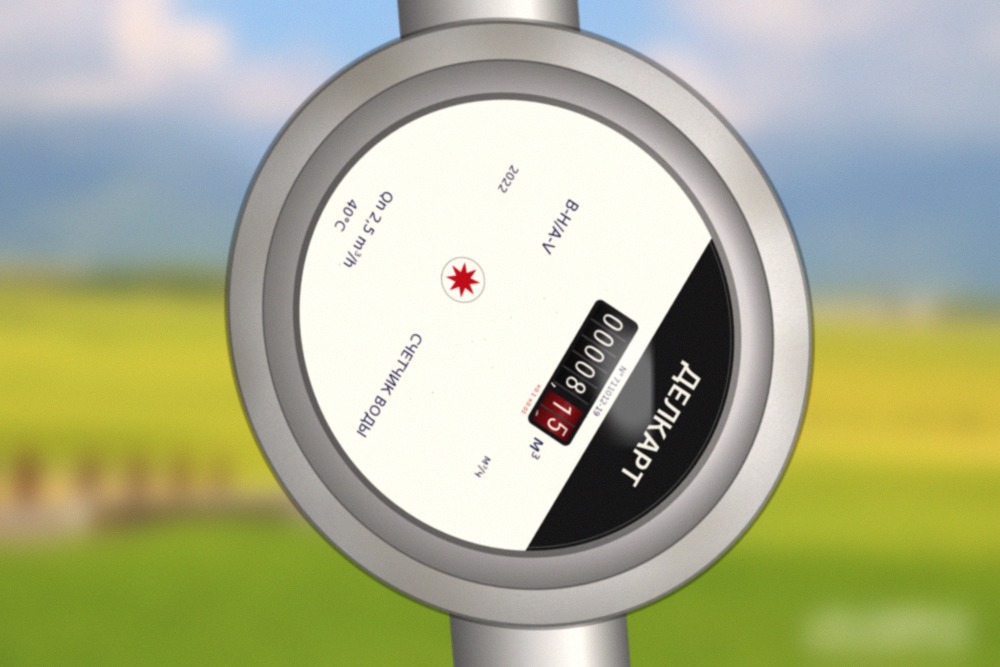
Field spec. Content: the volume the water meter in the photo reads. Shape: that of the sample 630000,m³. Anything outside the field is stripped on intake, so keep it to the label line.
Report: 8.15,m³
